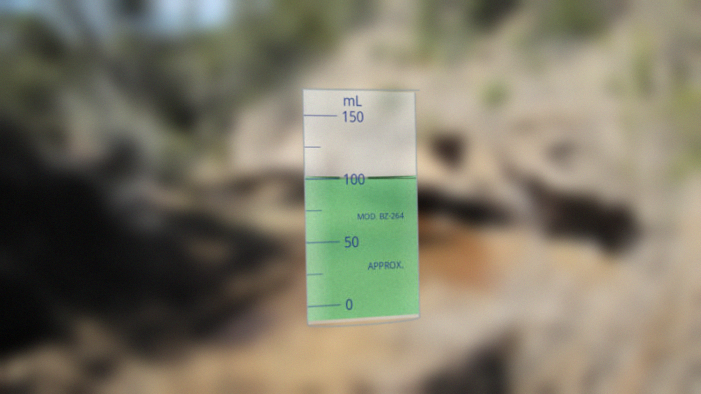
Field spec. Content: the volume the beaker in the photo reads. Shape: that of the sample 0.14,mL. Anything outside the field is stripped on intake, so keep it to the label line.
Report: 100,mL
